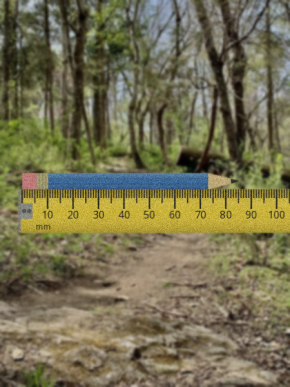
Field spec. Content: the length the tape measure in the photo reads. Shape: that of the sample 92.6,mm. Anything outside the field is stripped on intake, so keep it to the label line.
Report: 85,mm
